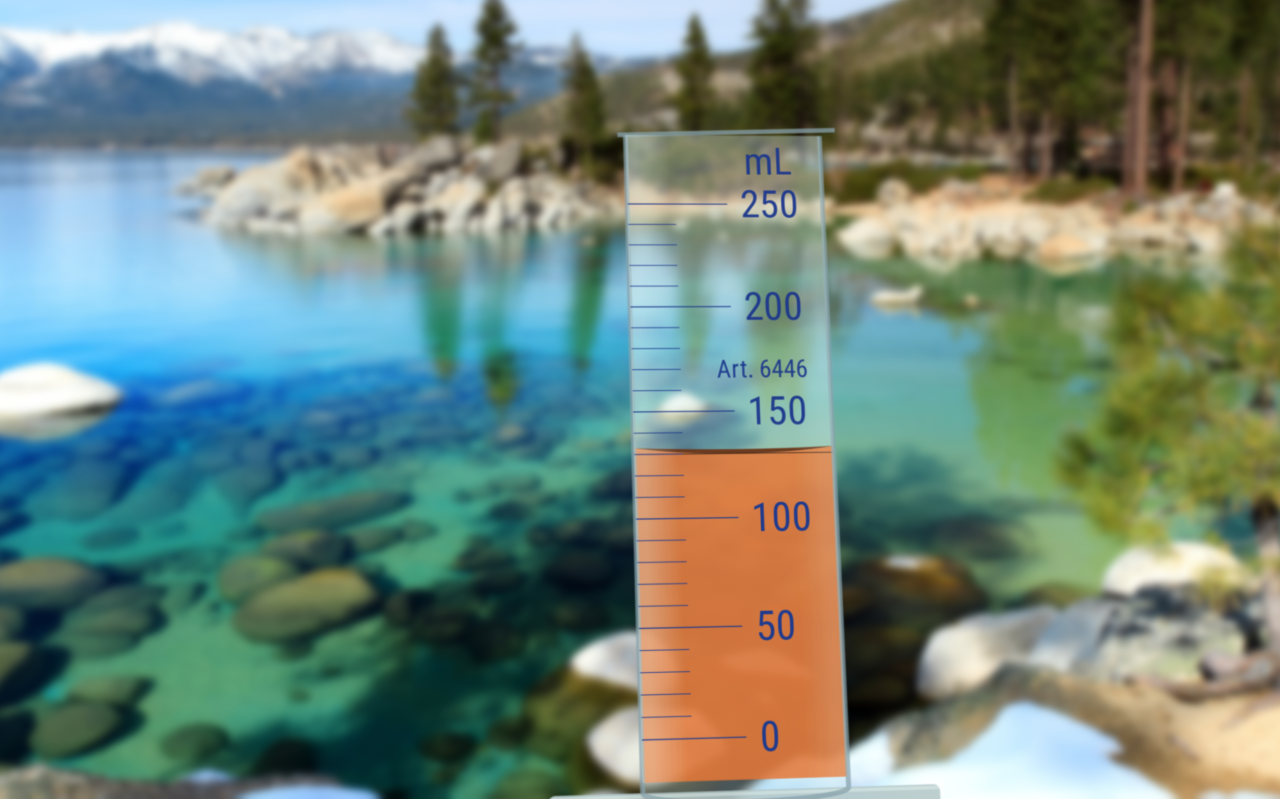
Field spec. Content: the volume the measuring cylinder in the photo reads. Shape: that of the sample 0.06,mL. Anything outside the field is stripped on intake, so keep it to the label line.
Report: 130,mL
